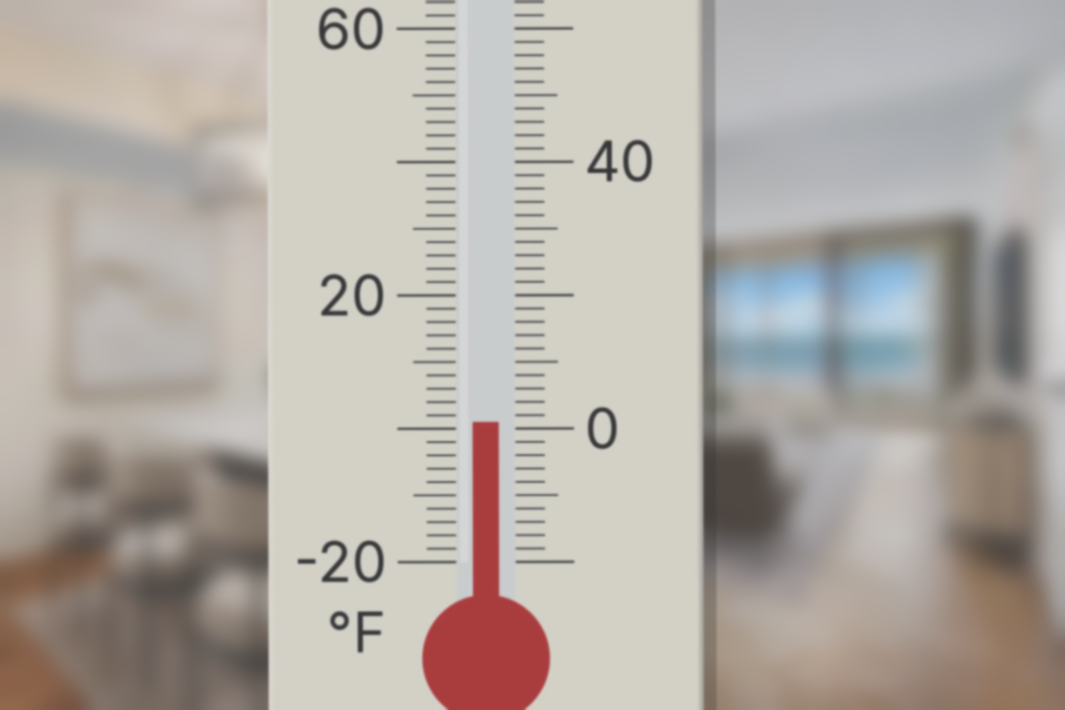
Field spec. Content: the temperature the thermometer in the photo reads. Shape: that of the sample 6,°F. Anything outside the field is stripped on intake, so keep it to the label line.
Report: 1,°F
